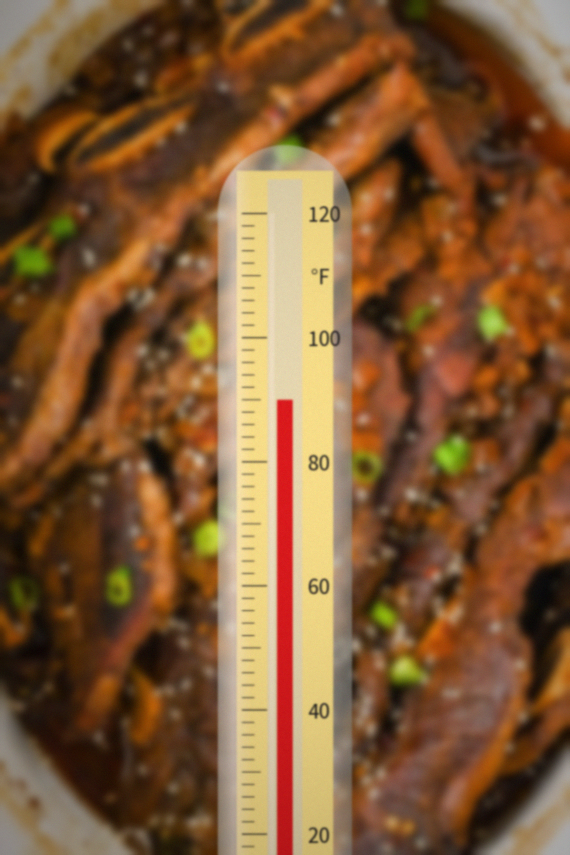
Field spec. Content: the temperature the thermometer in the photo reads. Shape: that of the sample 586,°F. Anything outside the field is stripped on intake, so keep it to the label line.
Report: 90,°F
